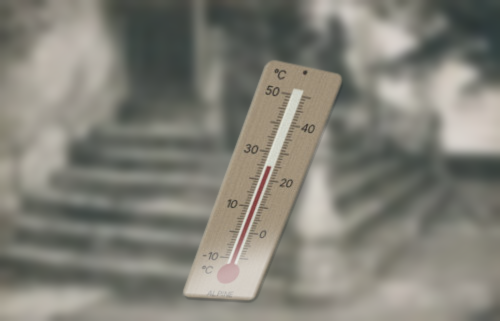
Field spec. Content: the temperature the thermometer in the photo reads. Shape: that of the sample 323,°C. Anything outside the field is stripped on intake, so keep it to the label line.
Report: 25,°C
